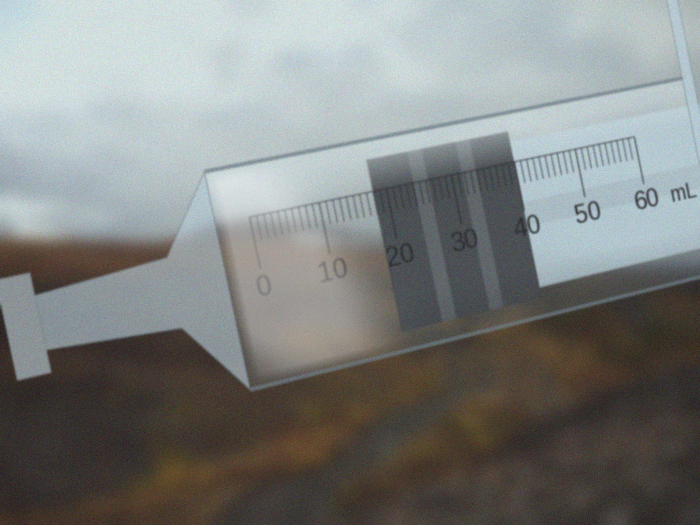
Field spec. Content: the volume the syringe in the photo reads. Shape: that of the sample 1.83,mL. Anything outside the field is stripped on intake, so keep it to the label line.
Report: 18,mL
